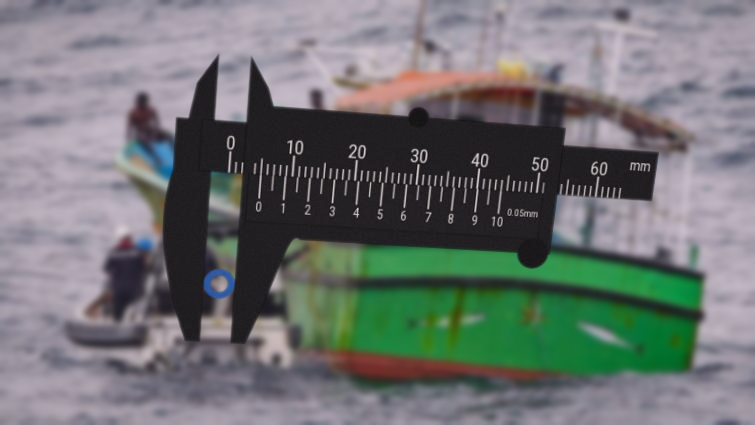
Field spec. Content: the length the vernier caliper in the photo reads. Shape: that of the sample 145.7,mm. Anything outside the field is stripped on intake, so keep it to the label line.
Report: 5.0,mm
